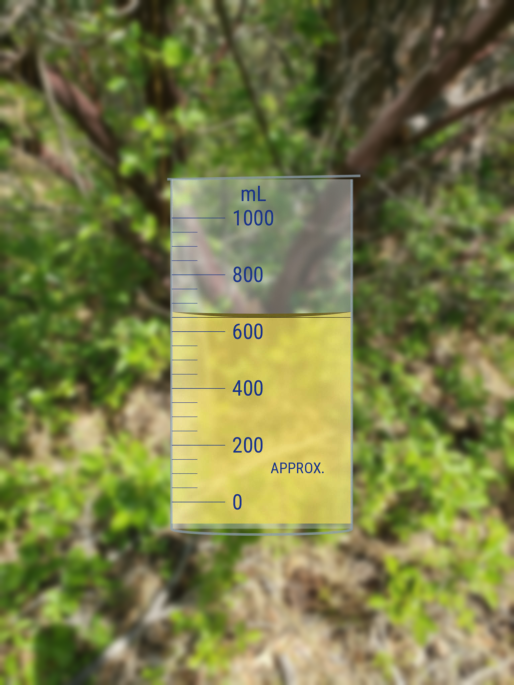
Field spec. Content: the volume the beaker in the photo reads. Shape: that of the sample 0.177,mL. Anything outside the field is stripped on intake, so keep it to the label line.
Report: 650,mL
